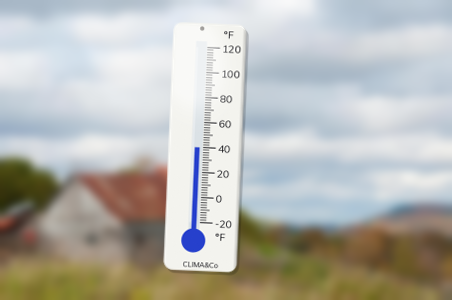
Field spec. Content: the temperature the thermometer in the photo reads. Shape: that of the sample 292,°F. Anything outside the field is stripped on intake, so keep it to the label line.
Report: 40,°F
